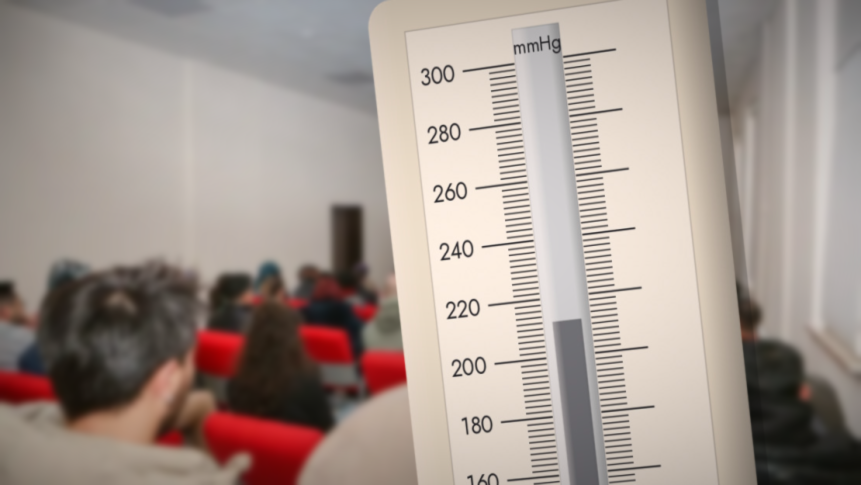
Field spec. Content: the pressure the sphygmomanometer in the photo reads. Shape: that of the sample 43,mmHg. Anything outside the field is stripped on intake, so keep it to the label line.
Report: 212,mmHg
